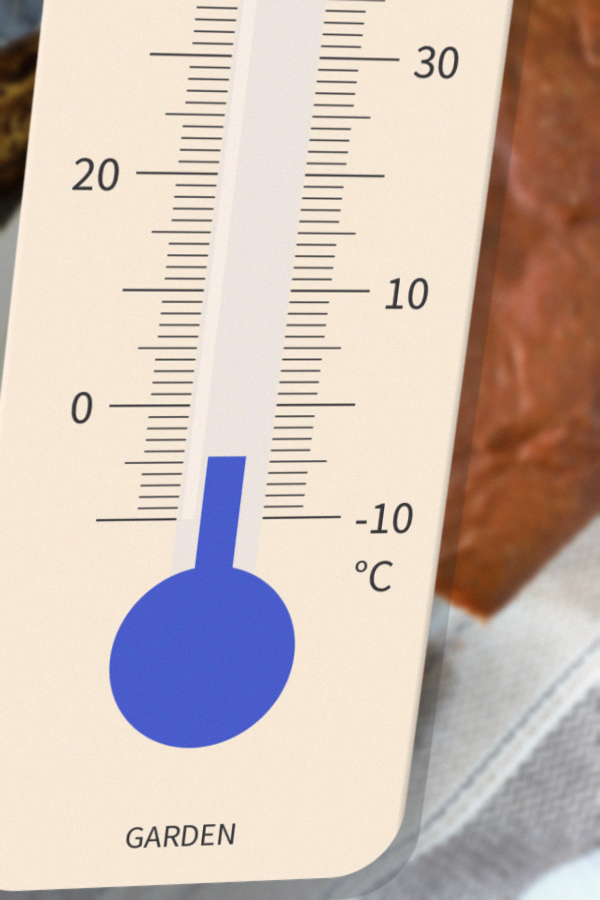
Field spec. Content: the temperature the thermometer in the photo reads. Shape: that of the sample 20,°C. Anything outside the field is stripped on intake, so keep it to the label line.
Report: -4.5,°C
